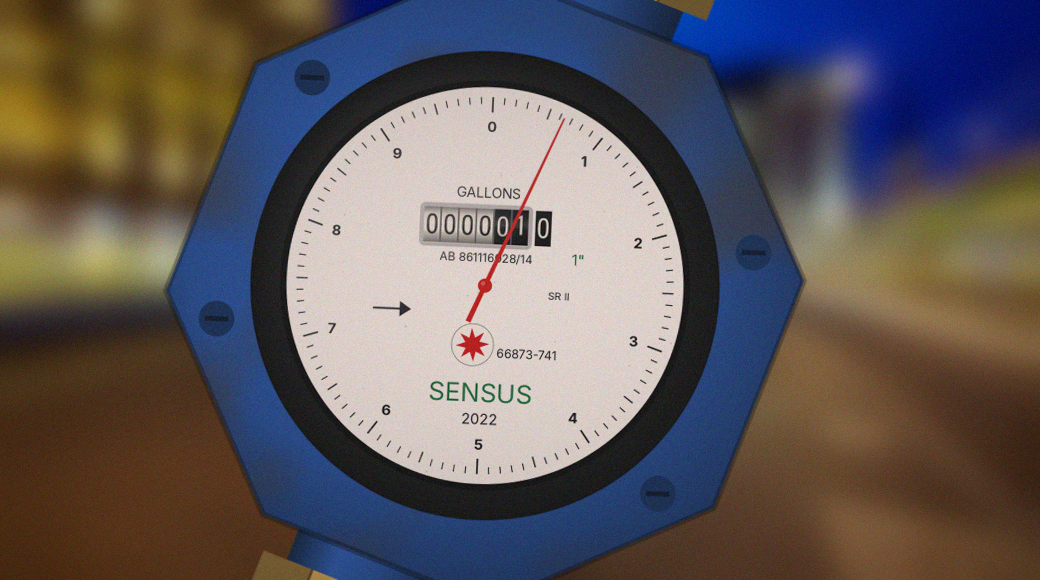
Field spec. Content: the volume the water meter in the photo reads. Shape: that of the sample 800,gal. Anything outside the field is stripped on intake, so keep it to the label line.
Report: 10.6,gal
